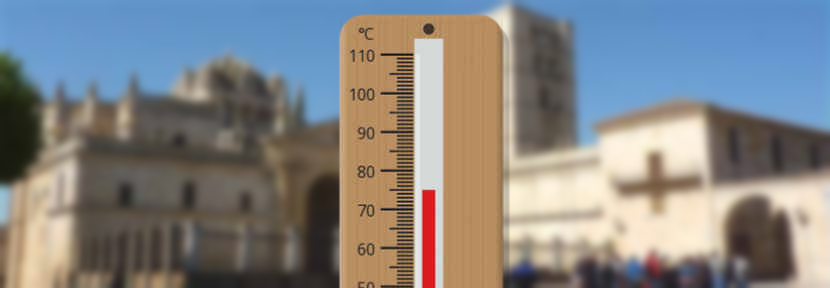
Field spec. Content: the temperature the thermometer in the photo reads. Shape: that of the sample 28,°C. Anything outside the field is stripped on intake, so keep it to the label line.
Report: 75,°C
